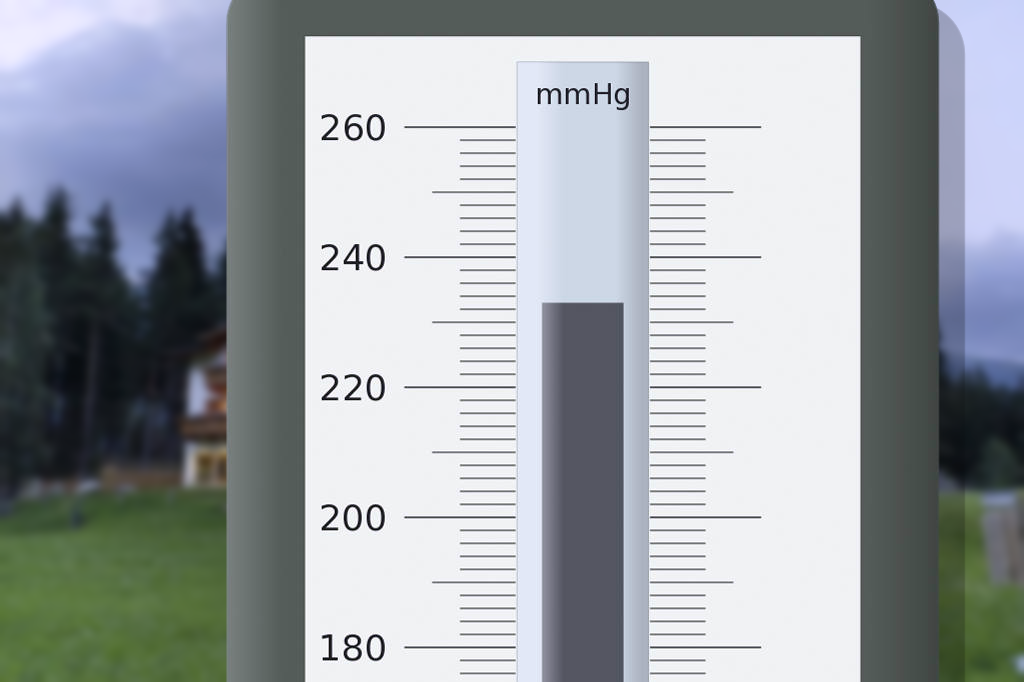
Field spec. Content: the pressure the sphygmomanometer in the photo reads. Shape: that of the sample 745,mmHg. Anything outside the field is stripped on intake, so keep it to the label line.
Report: 233,mmHg
